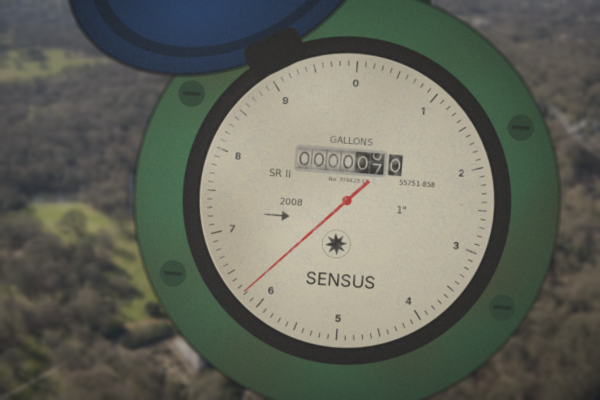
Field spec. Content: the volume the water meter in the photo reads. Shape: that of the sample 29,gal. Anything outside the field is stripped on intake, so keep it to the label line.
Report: 66.2,gal
